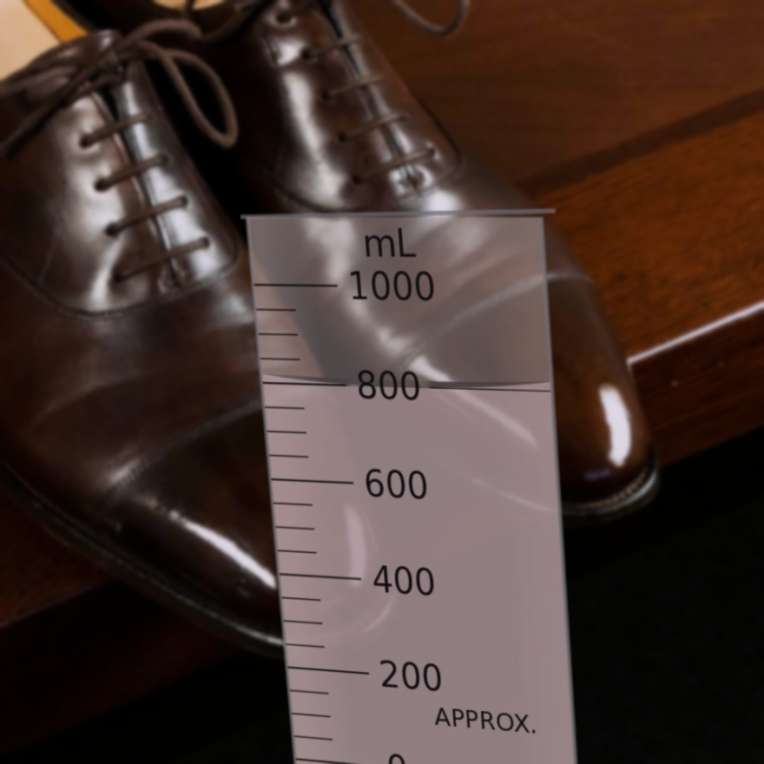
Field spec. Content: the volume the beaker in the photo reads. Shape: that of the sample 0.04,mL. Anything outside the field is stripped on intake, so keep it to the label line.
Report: 800,mL
